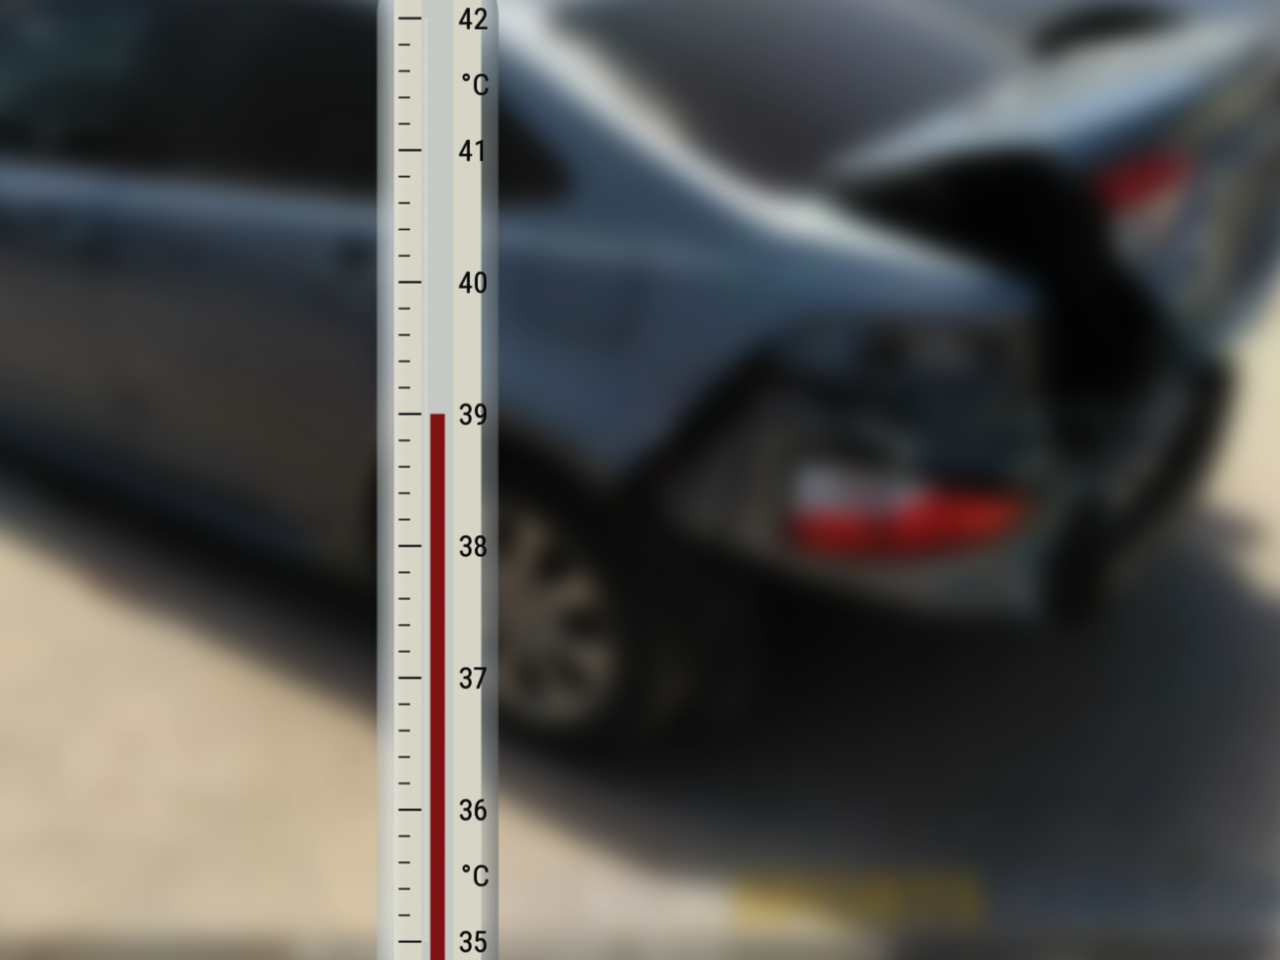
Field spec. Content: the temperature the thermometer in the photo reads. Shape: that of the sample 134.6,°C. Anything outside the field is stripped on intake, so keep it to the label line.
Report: 39,°C
